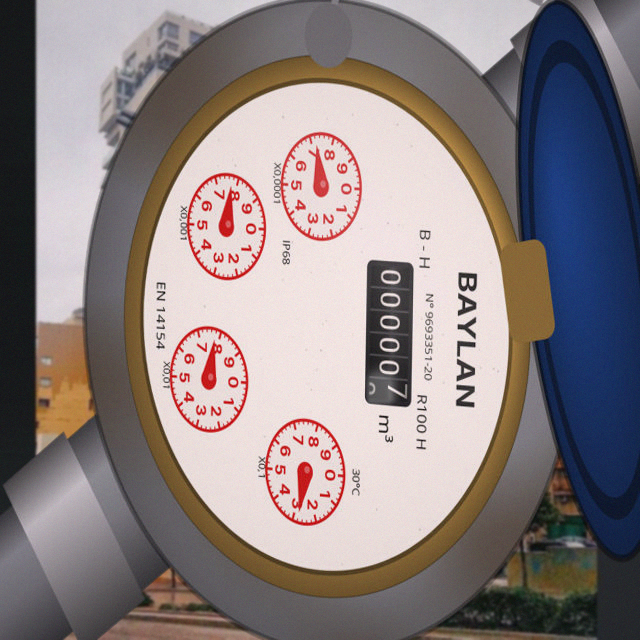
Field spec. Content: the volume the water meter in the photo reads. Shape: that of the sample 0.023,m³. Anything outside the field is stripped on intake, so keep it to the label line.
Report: 7.2777,m³
